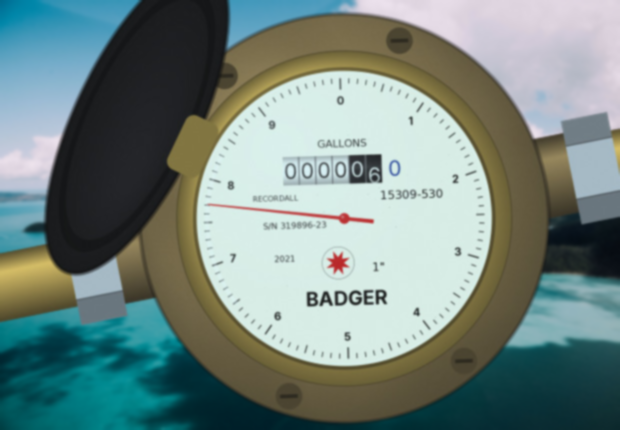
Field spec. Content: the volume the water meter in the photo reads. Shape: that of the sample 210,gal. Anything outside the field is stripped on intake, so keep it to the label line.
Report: 57.7,gal
